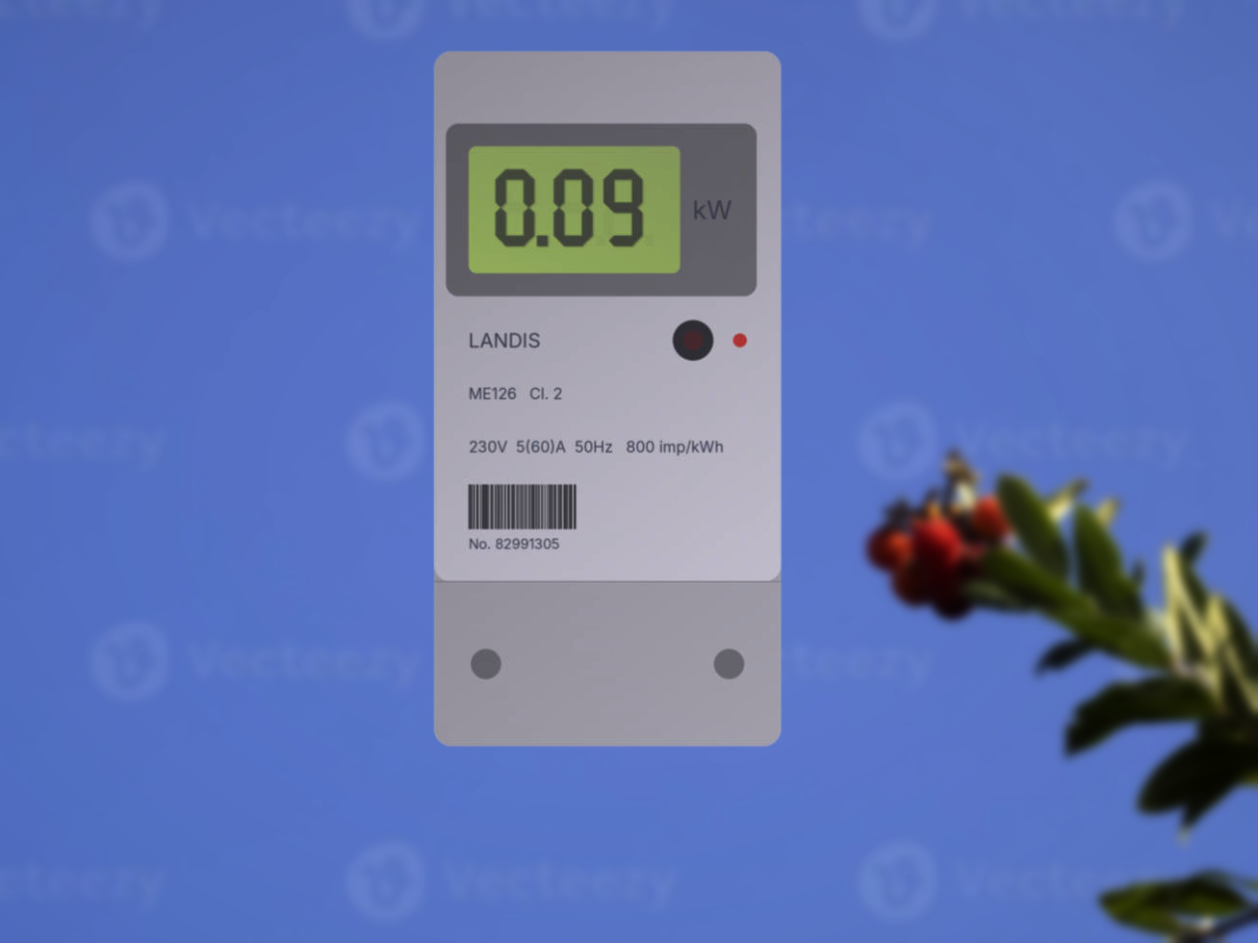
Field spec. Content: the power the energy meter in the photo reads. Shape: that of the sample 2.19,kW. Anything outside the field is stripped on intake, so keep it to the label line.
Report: 0.09,kW
